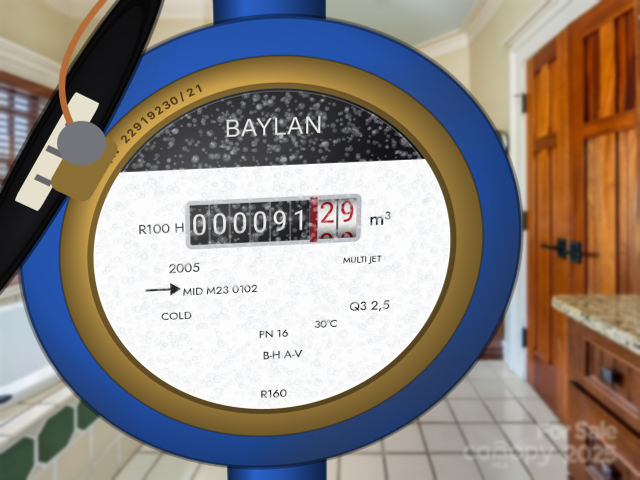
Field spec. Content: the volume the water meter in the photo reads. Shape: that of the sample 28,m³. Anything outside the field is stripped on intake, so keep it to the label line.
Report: 91.29,m³
